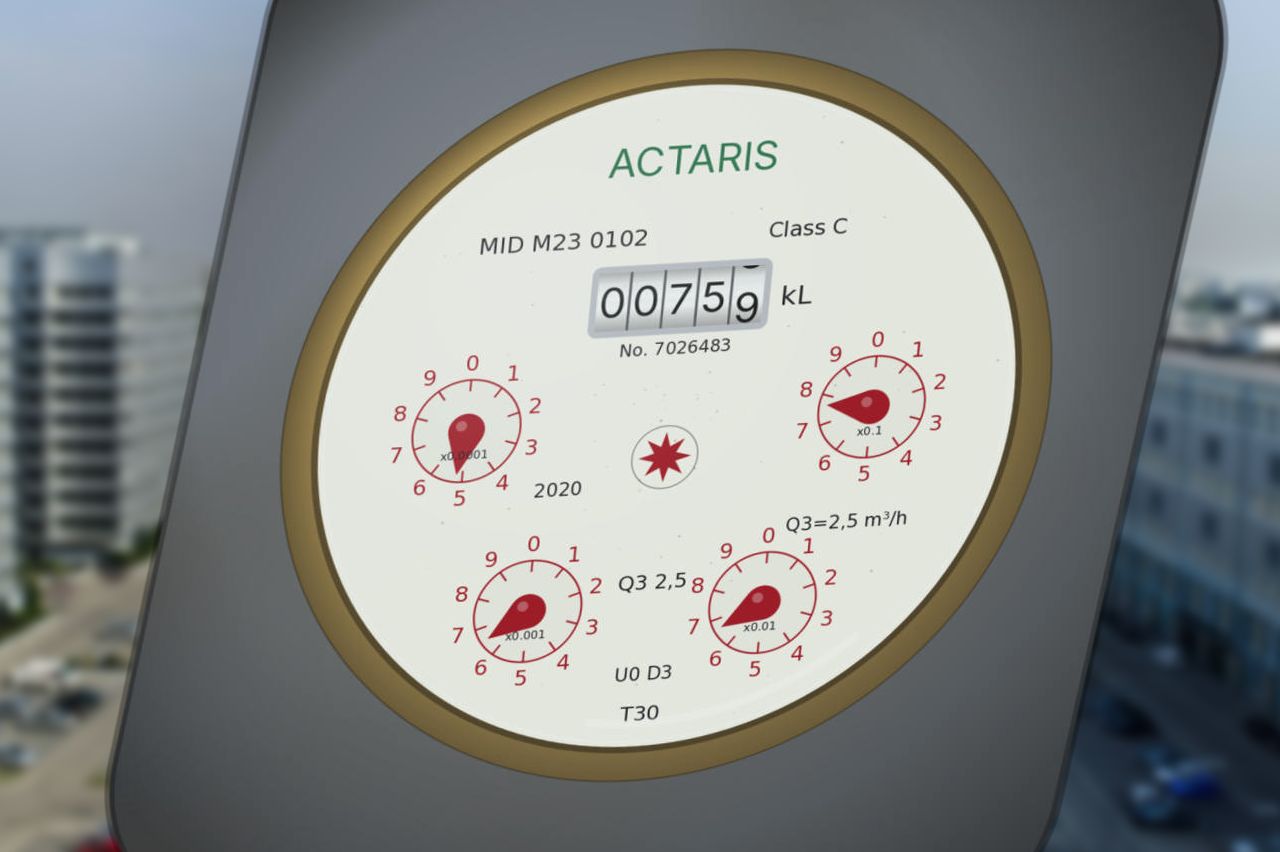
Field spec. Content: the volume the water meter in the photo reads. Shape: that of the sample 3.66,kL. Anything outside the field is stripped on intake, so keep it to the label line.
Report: 758.7665,kL
